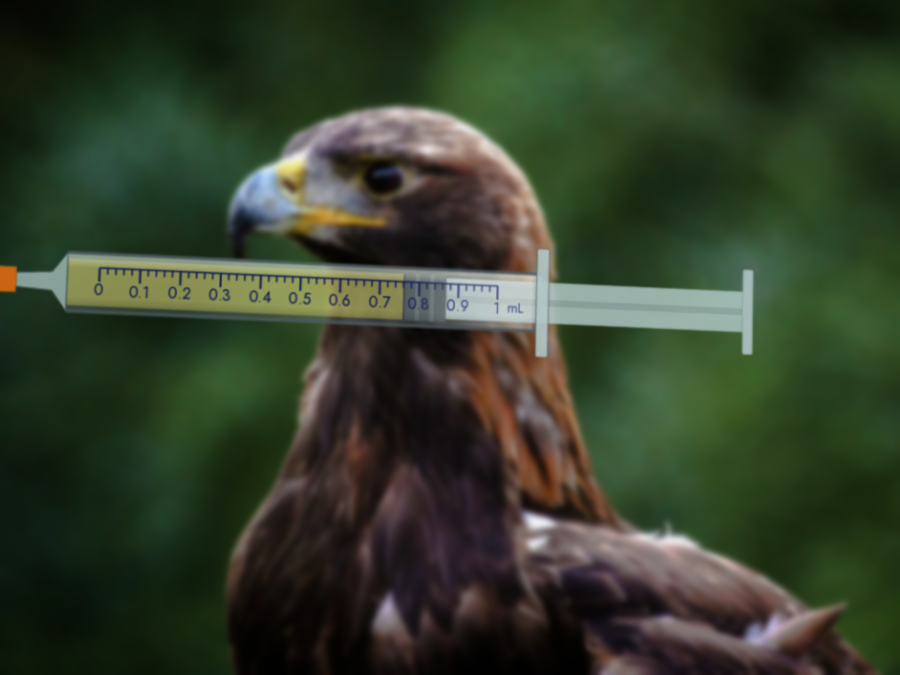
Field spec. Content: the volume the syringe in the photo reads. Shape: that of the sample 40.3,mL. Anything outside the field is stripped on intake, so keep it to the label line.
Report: 0.76,mL
